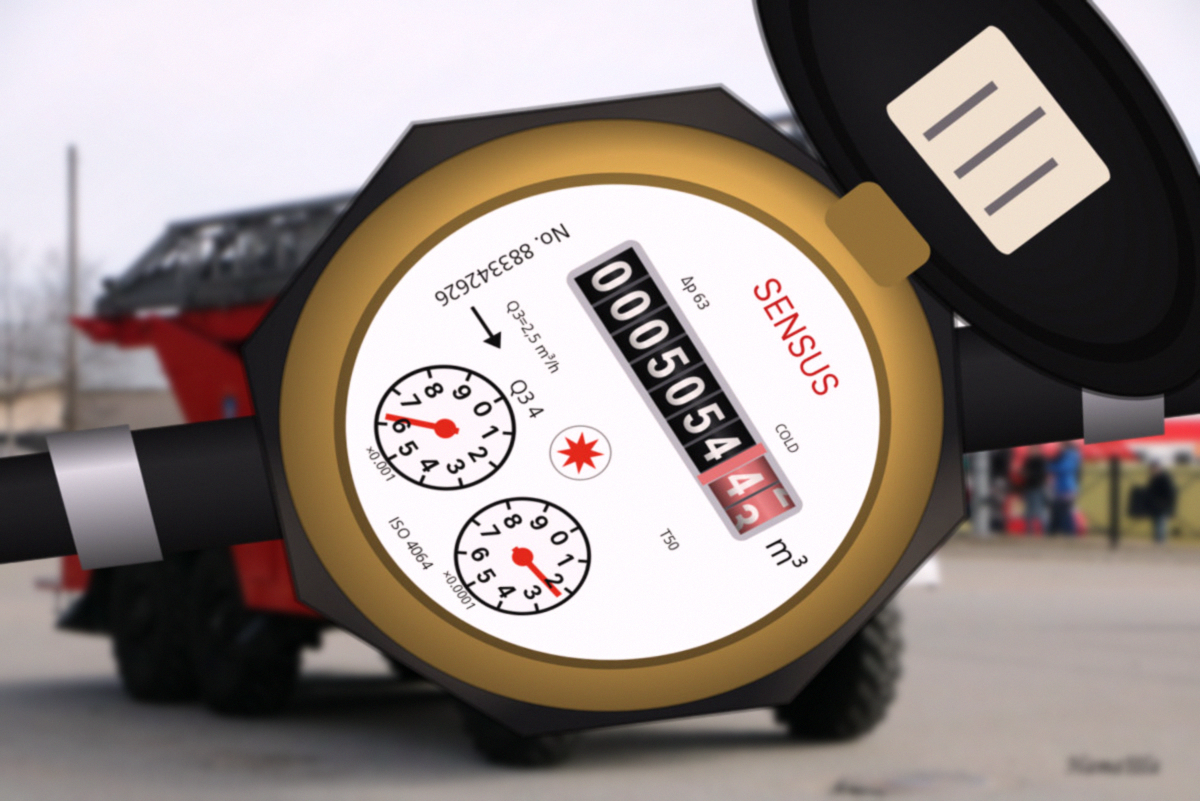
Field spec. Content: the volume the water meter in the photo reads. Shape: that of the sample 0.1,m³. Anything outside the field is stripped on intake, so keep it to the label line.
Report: 5054.4262,m³
